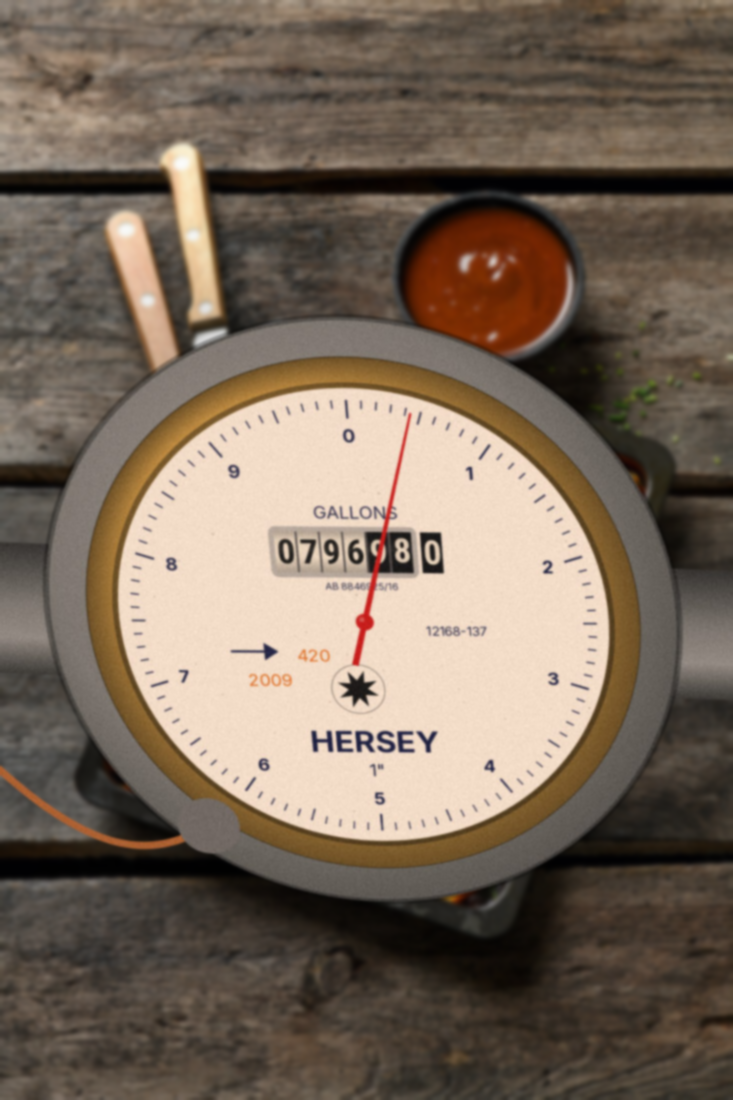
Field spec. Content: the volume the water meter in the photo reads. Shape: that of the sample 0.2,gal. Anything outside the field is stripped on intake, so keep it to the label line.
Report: 796980.4,gal
